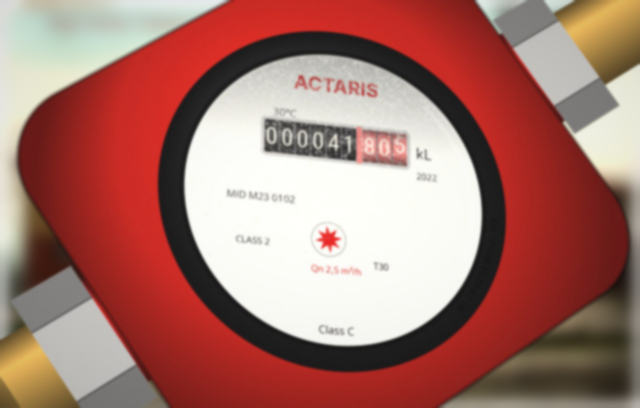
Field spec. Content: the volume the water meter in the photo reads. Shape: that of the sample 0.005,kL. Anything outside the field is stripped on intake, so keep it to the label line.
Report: 41.805,kL
